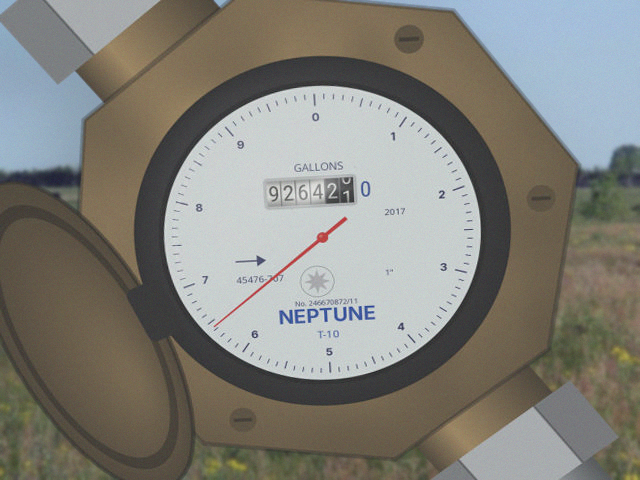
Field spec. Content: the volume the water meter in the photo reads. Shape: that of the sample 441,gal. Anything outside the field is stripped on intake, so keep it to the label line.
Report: 9264206.4,gal
